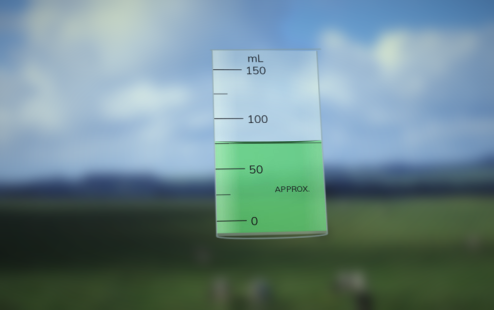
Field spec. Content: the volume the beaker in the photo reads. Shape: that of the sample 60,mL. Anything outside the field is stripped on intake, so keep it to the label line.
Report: 75,mL
